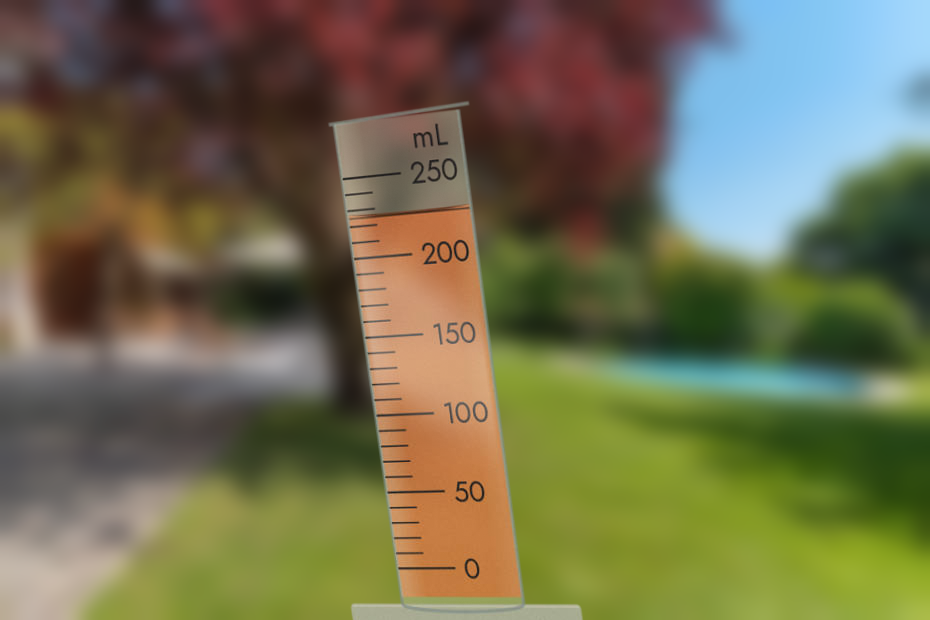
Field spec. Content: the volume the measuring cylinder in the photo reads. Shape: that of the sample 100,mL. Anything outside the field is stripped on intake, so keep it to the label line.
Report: 225,mL
